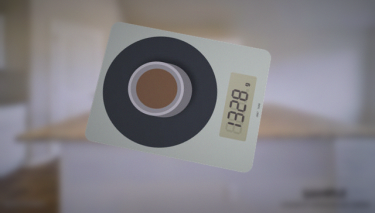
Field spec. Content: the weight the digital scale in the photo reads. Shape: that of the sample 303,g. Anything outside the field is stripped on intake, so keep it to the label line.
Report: 1328,g
